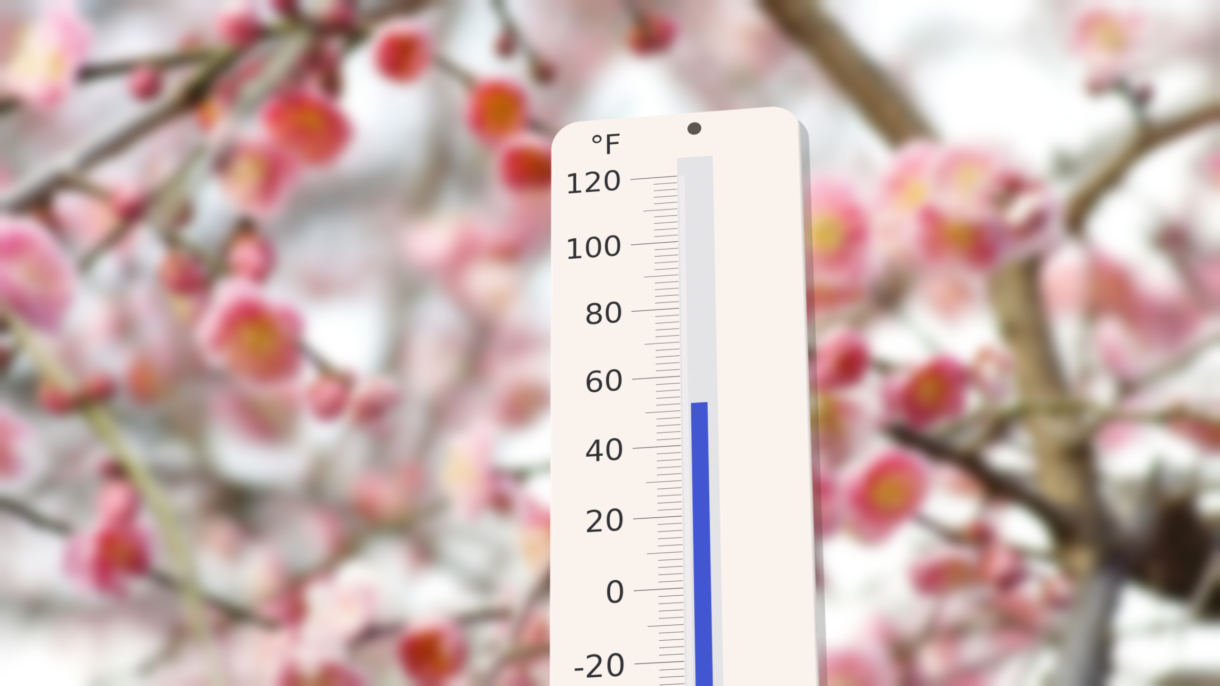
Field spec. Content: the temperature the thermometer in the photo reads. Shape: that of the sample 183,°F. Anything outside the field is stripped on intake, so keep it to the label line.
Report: 52,°F
